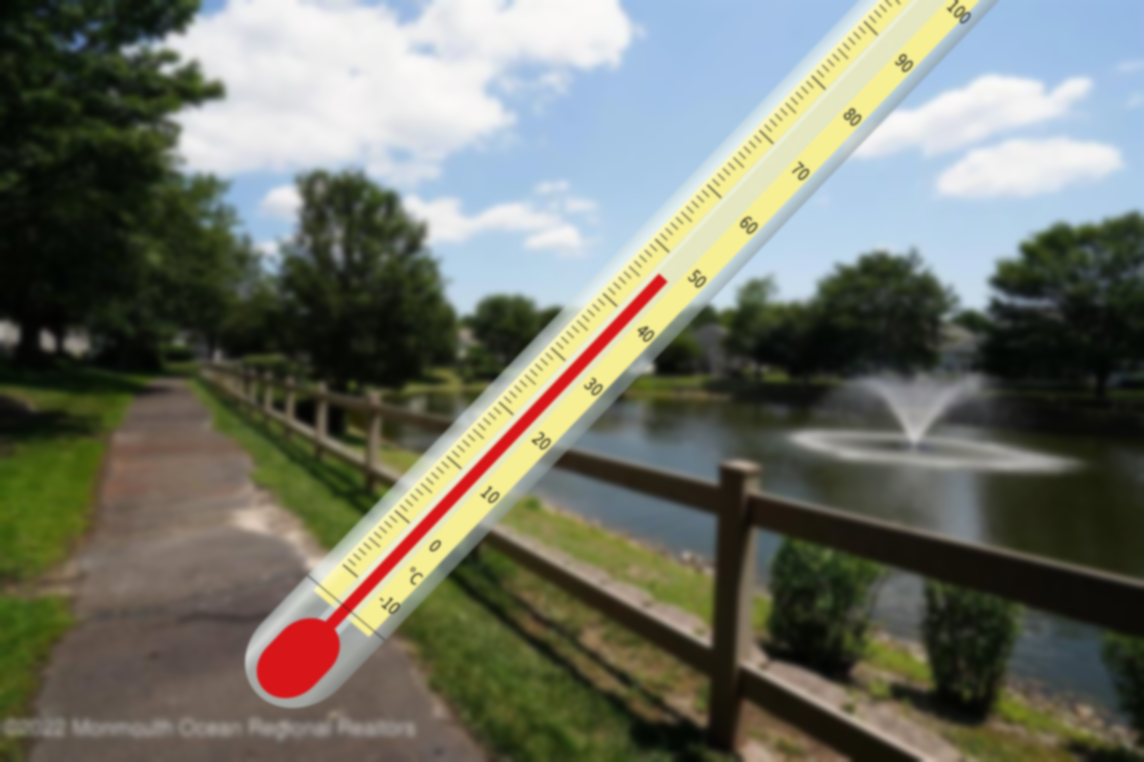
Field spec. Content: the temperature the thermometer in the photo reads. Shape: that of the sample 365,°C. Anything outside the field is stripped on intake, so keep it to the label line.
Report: 47,°C
